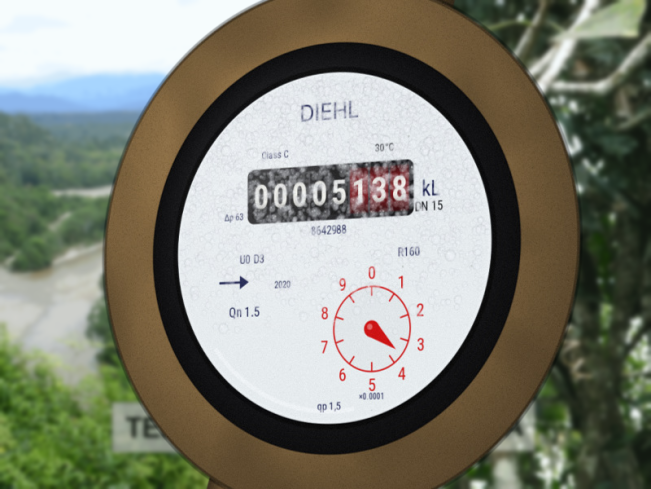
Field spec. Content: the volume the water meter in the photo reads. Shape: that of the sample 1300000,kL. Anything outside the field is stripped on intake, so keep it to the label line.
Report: 5.1383,kL
